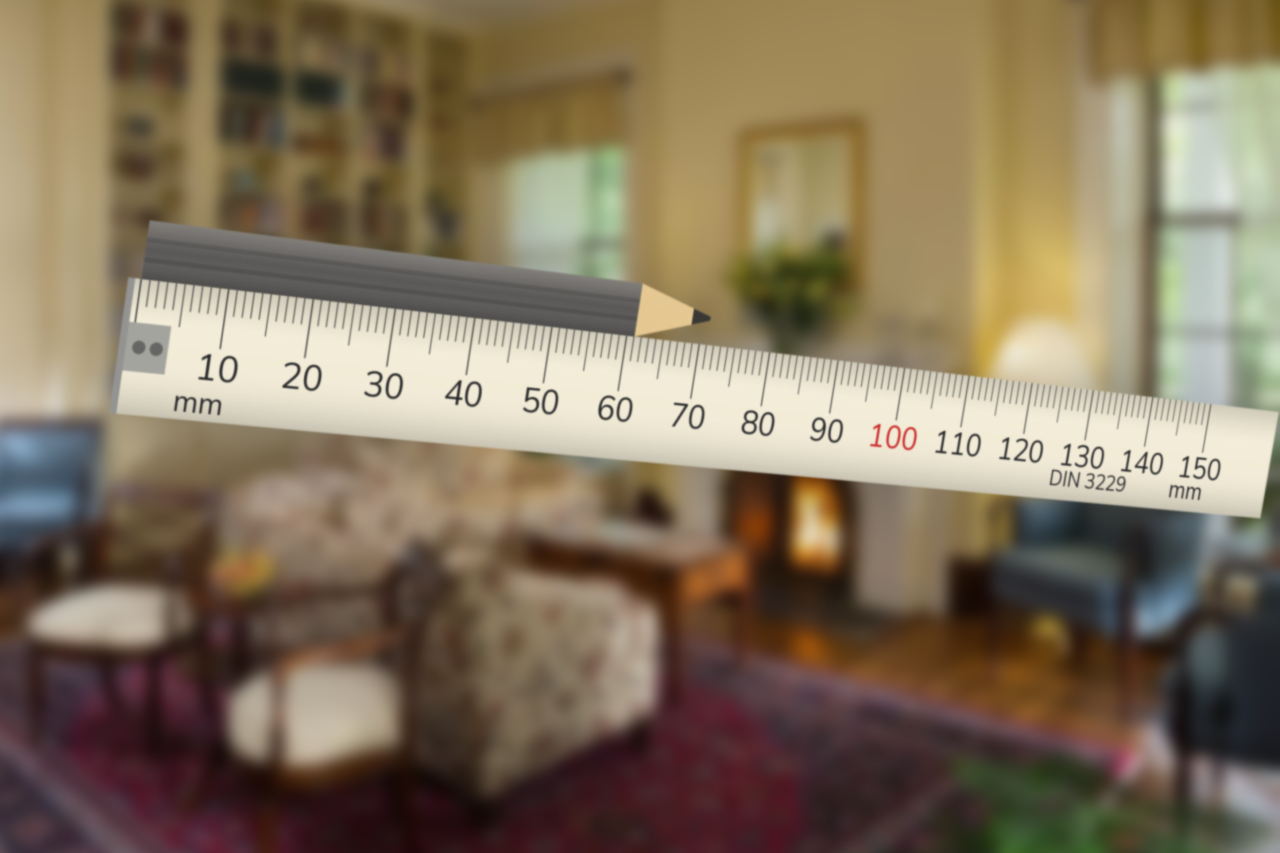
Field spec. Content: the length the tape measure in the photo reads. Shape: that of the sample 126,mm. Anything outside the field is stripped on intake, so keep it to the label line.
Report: 71,mm
